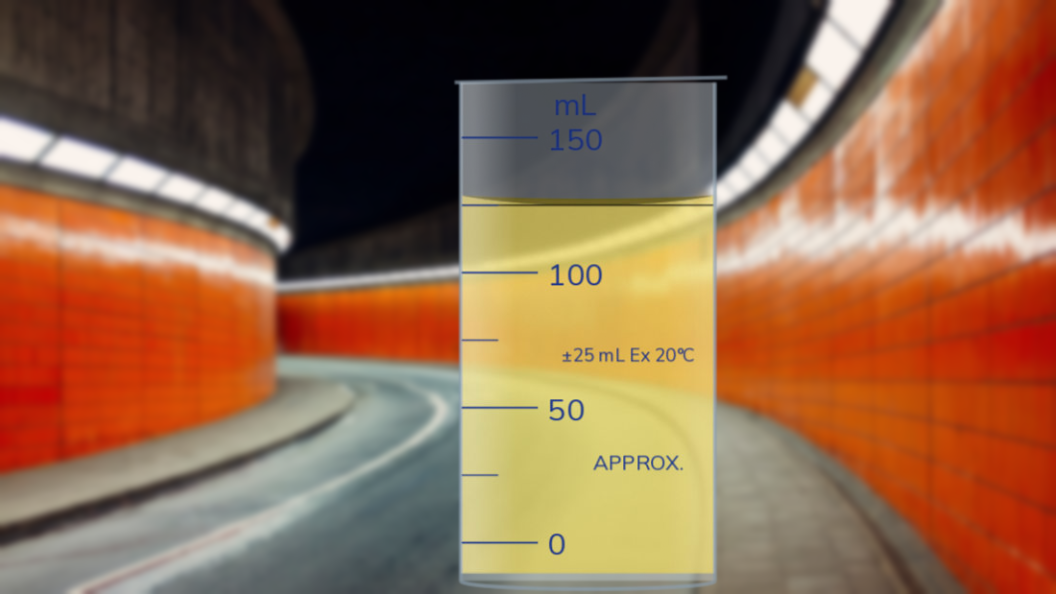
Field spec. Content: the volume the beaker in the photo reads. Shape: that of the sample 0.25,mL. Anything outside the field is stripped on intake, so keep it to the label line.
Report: 125,mL
